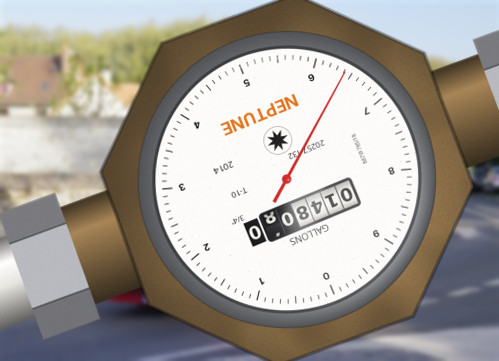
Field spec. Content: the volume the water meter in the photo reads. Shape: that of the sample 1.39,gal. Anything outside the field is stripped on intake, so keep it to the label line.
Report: 148076.4,gal
